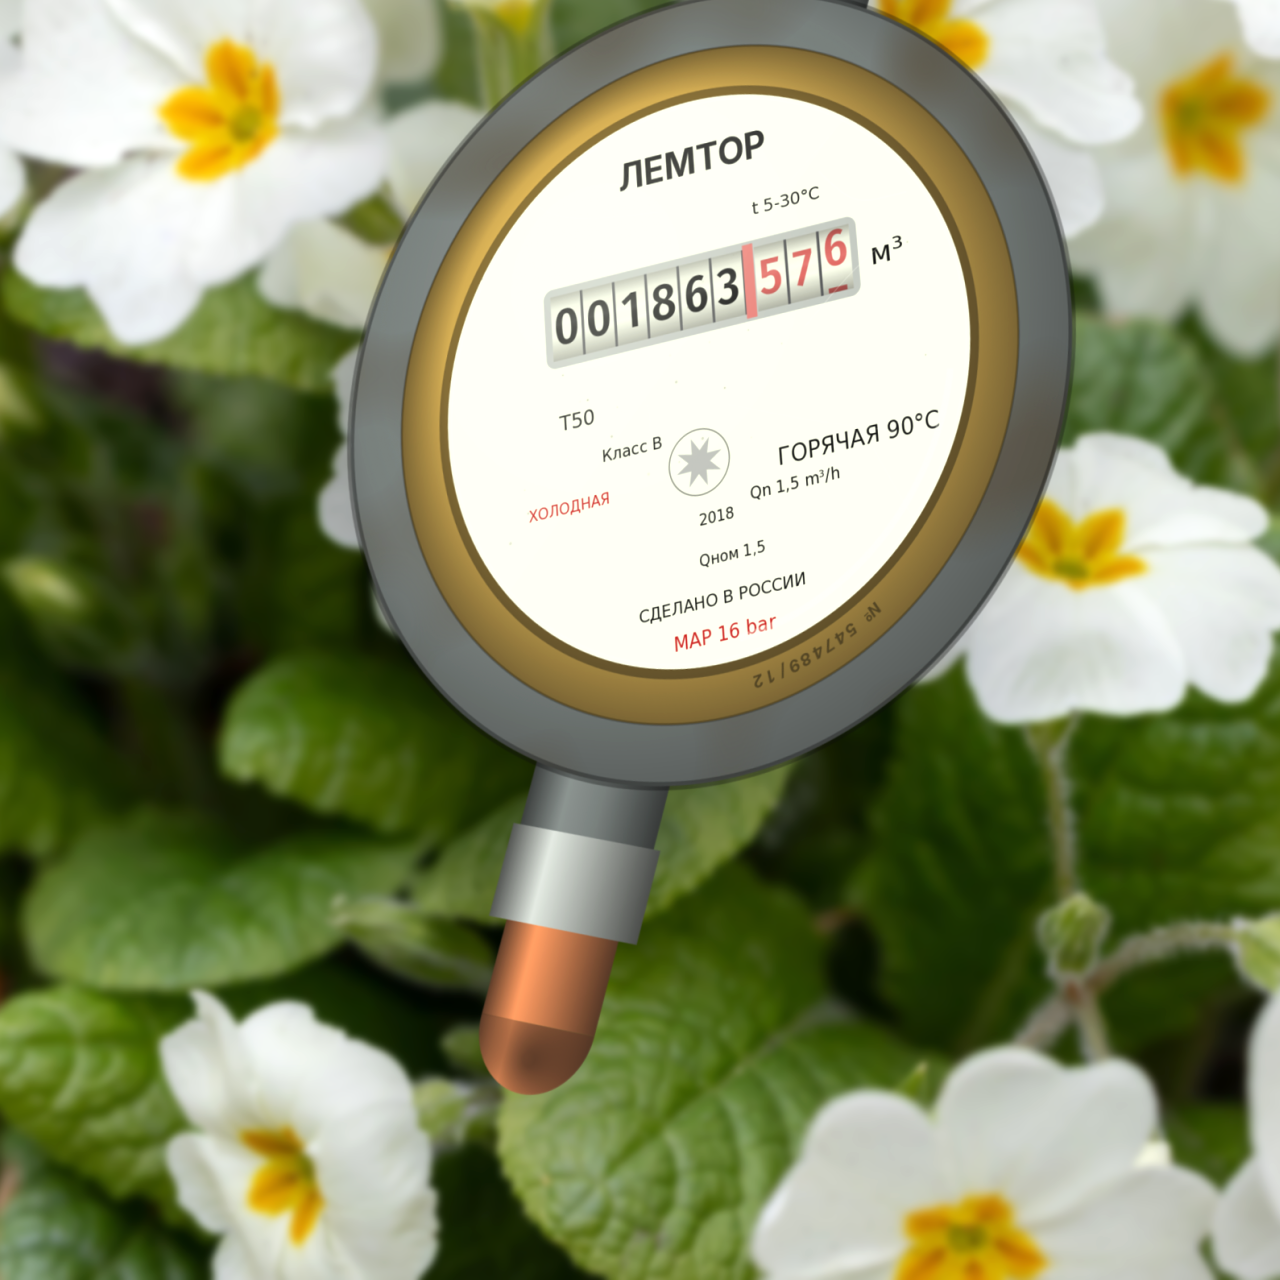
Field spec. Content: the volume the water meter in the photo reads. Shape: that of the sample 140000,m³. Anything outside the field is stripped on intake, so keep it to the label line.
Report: 1863.576,m³
